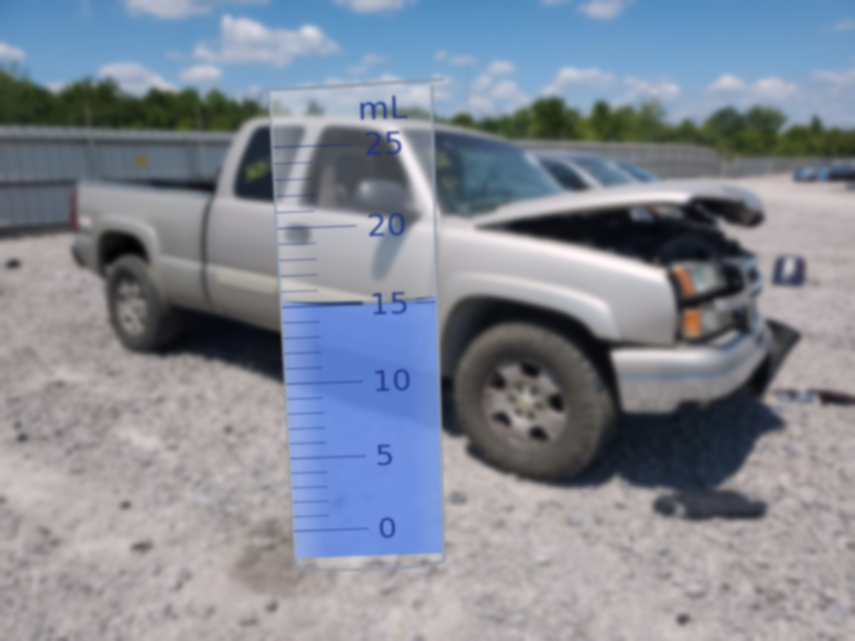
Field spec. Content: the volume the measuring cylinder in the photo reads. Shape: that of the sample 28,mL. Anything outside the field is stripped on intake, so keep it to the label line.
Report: 15,mL
